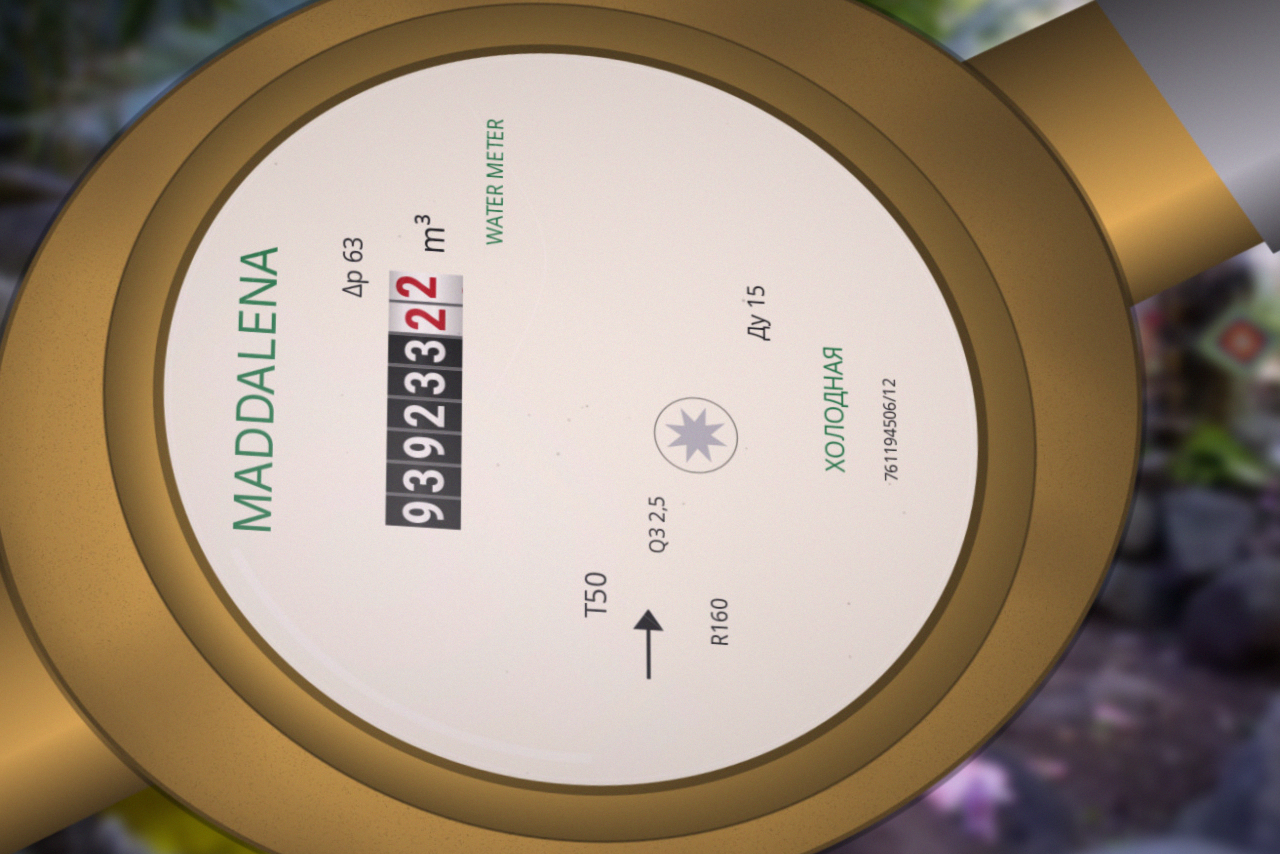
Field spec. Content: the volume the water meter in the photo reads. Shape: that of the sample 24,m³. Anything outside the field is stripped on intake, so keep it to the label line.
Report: 939233.22,m³
